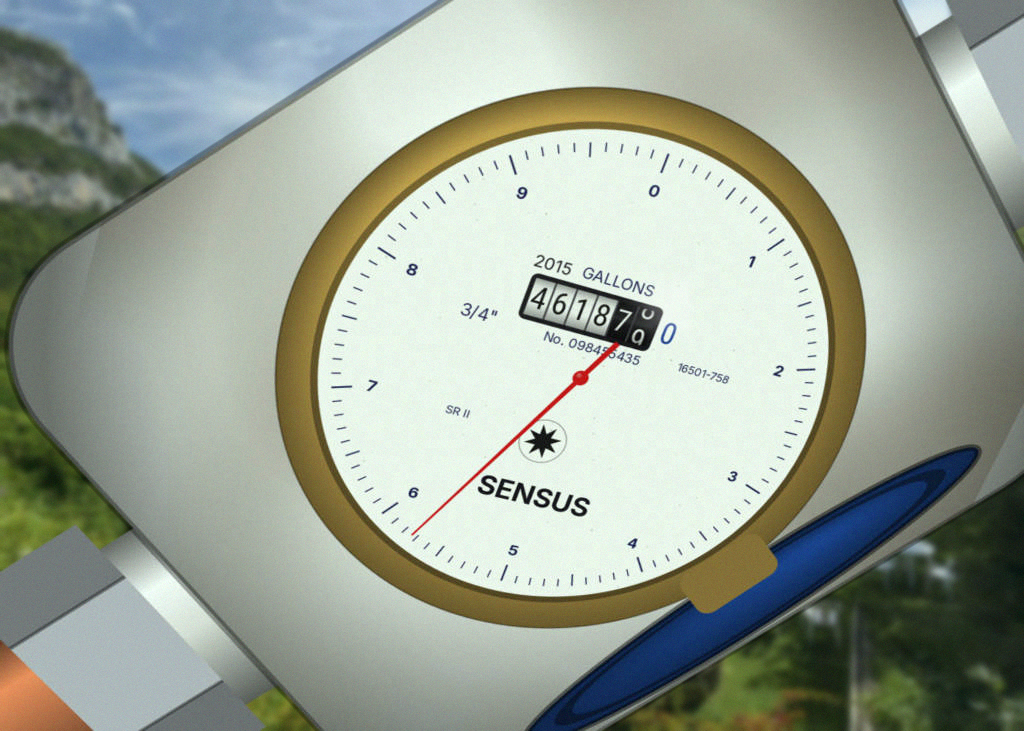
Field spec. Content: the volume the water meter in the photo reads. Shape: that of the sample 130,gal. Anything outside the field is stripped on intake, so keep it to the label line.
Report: 4618785.7,gal
